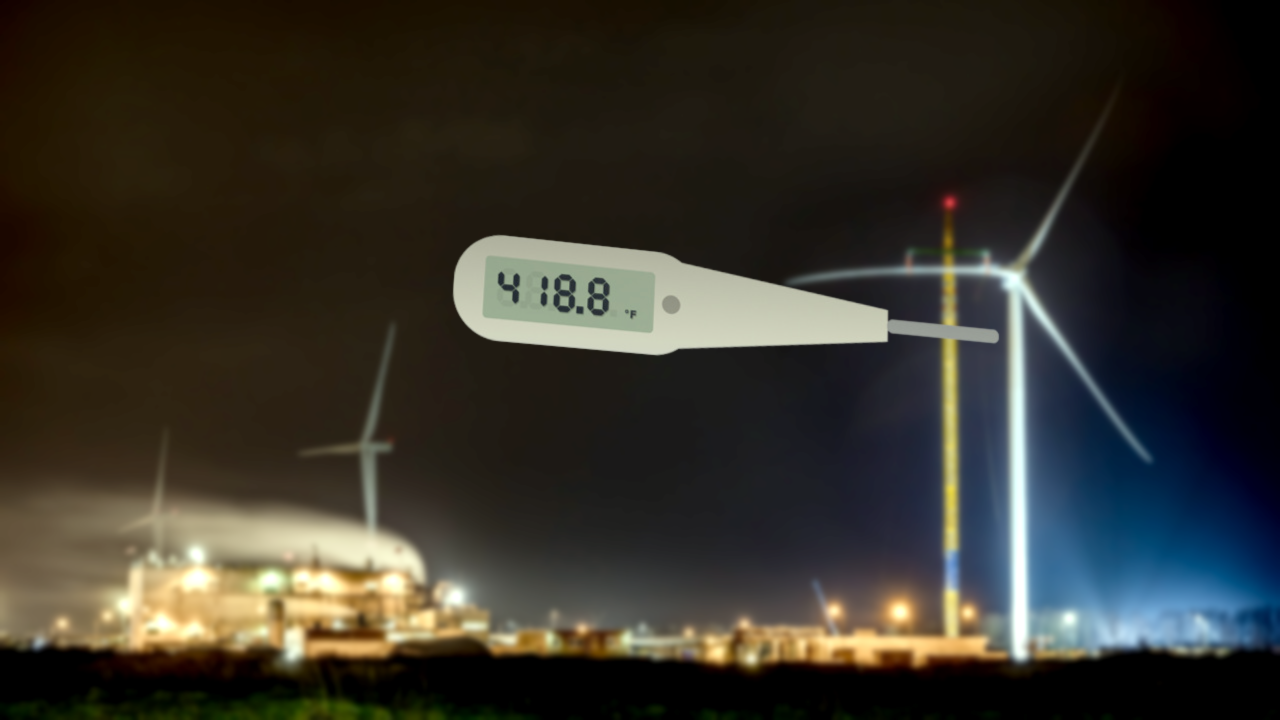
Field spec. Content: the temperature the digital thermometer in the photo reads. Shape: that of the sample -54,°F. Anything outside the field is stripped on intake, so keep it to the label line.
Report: 418.8,°F
